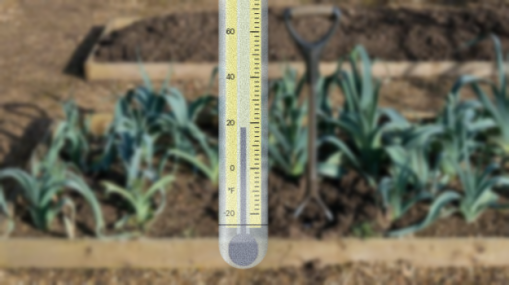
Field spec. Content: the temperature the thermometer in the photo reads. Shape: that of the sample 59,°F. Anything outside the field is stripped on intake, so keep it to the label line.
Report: 18,°F
